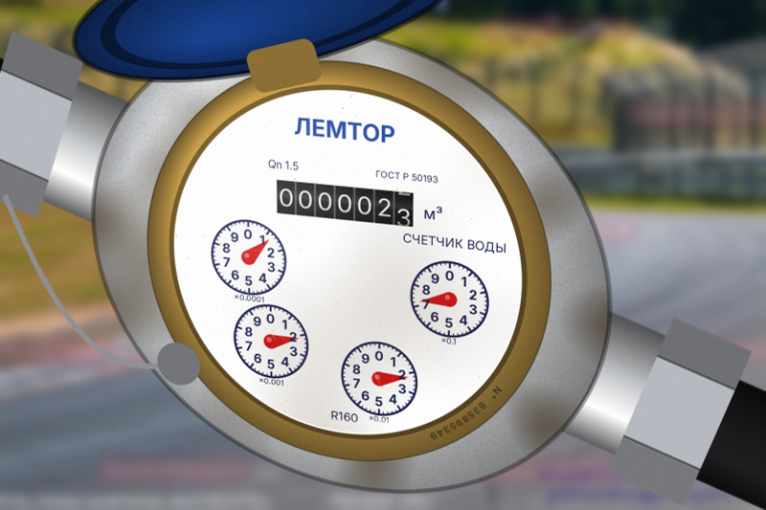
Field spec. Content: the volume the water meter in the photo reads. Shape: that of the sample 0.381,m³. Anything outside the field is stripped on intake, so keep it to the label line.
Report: 22.7221,m³
